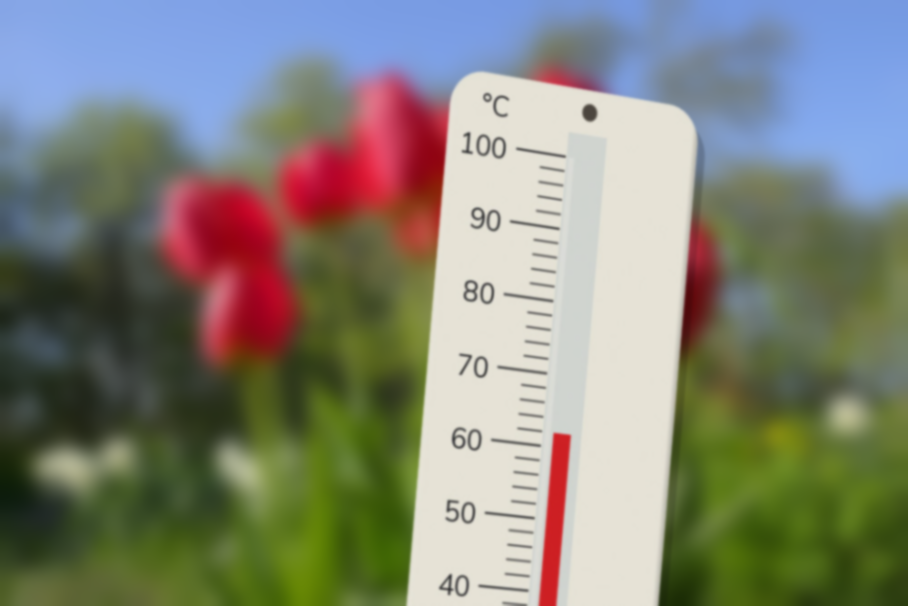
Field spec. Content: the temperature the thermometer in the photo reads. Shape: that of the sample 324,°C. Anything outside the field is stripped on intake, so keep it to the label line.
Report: 62,°C
